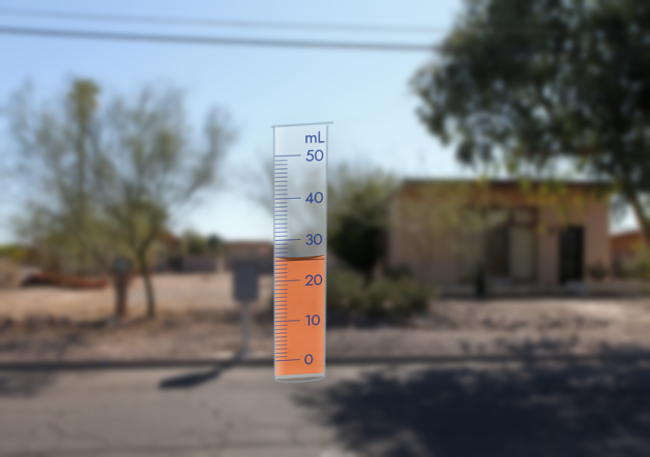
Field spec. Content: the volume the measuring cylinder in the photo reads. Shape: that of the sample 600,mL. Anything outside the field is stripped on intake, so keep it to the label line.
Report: 25,mL
